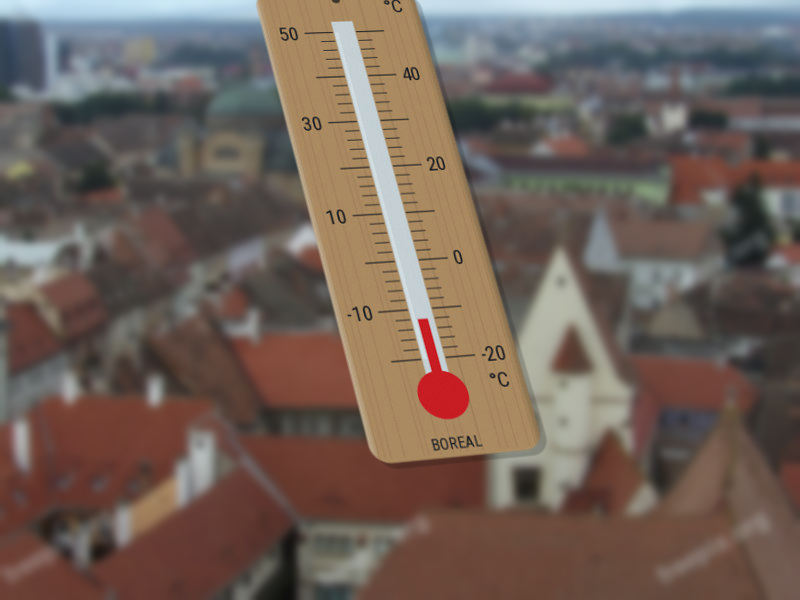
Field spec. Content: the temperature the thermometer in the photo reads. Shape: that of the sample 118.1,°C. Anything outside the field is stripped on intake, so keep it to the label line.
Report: -12,°C
